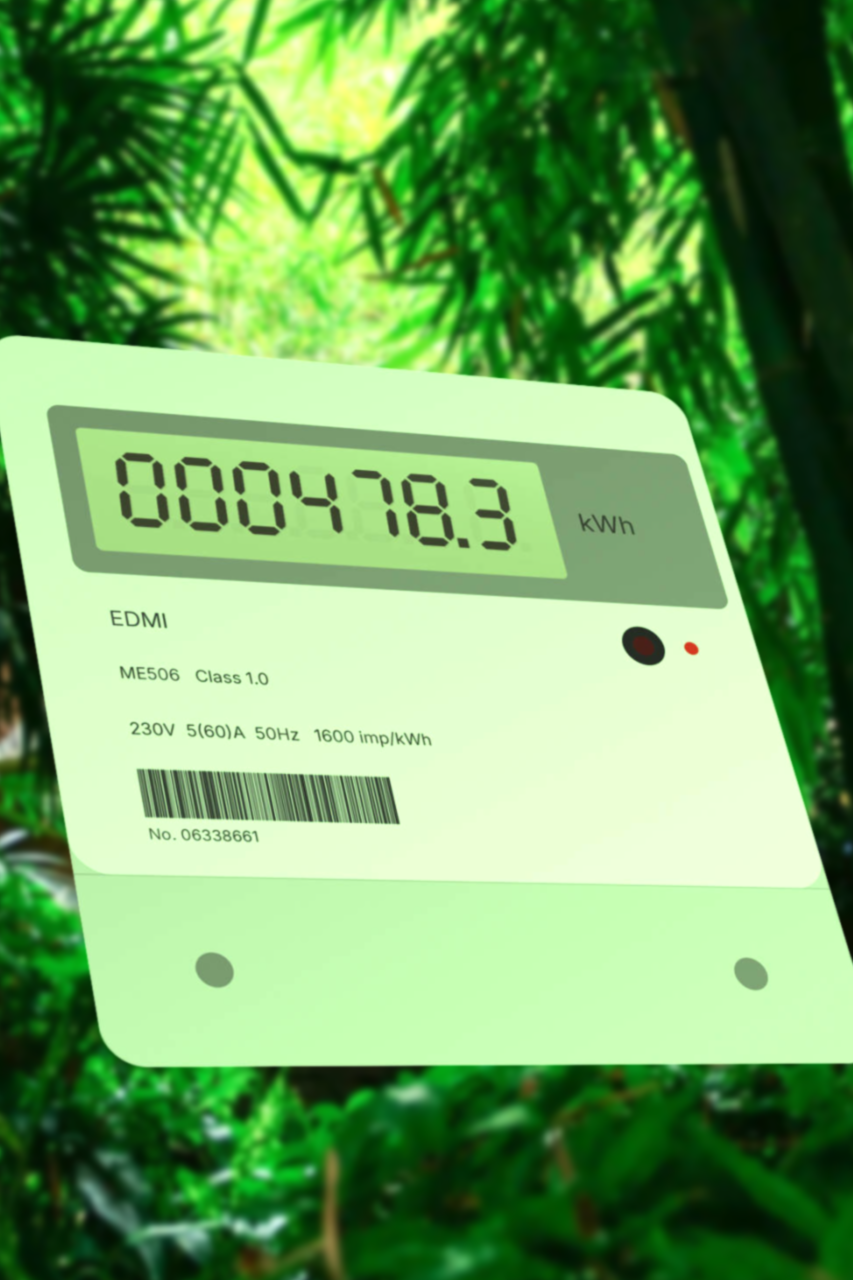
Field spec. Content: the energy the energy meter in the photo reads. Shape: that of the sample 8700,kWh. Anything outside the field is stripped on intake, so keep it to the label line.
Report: 478.3,kWh
